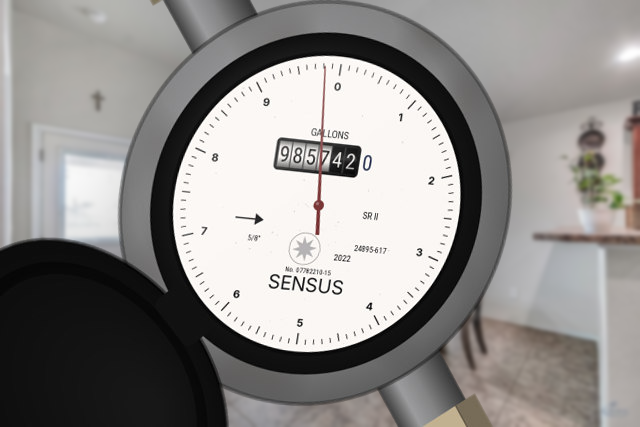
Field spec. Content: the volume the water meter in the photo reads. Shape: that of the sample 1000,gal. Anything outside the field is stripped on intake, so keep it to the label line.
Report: 9857419.8,gal
